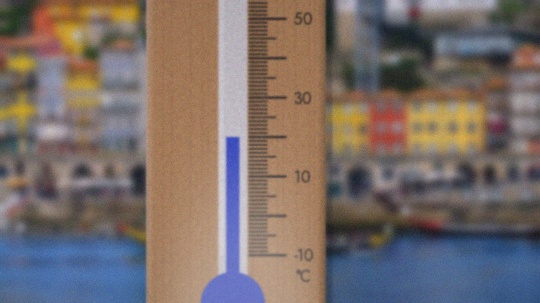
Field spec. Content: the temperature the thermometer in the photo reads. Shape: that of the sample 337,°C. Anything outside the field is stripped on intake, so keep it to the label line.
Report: 20,°C
